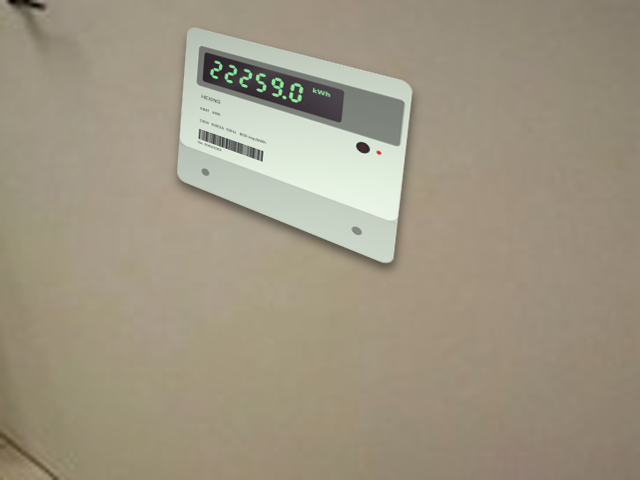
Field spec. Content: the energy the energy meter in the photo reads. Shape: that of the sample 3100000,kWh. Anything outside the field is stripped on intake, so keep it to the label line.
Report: 22259.0,kWh
